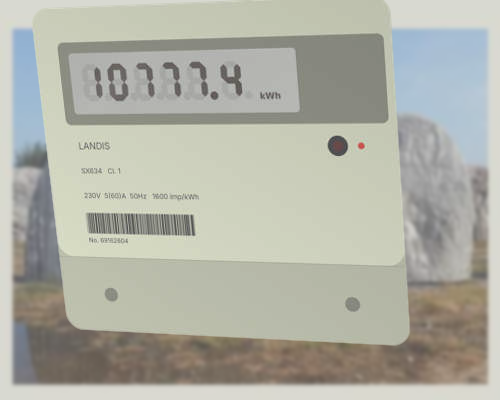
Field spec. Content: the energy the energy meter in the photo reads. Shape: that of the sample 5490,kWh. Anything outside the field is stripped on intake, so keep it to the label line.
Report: 10777.4,kWh
